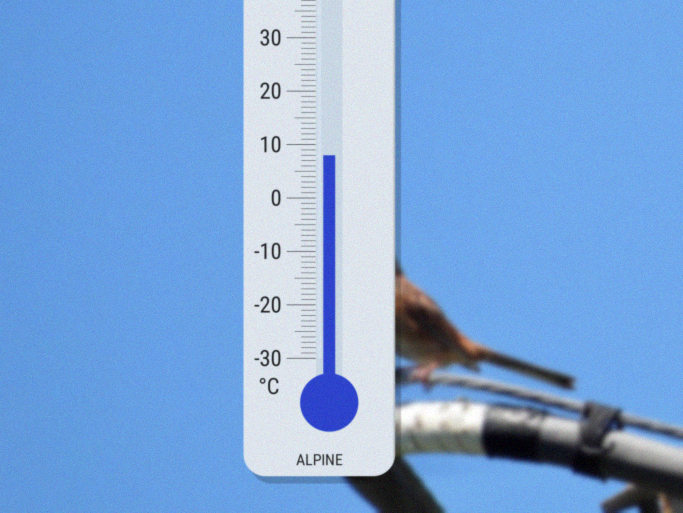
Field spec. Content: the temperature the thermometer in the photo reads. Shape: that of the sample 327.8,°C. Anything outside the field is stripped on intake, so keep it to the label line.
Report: 8,°C
